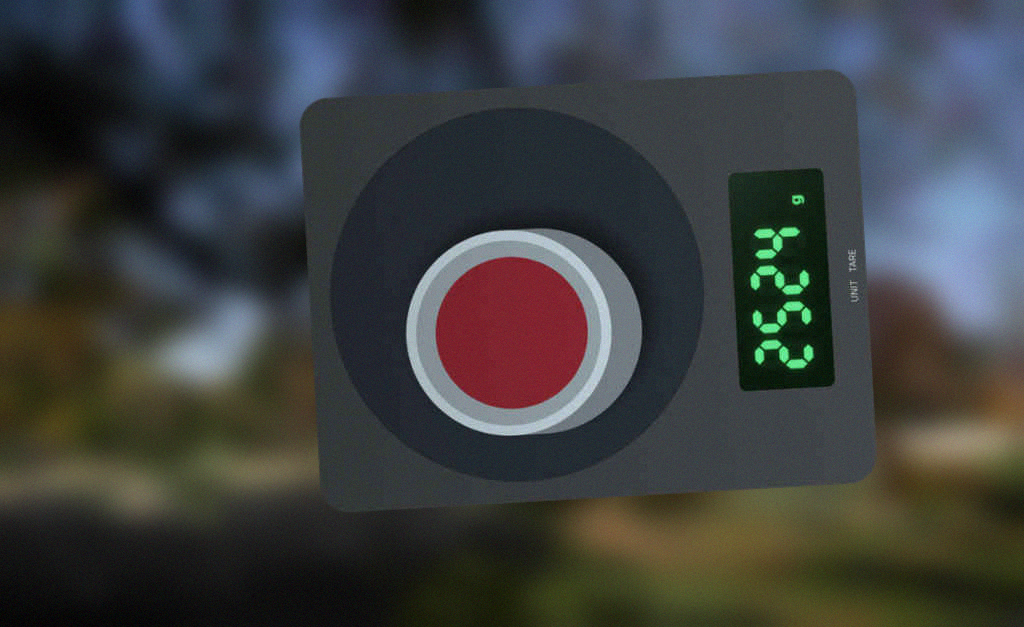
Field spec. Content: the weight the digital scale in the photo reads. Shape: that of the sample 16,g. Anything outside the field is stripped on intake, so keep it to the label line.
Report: 2524,g
